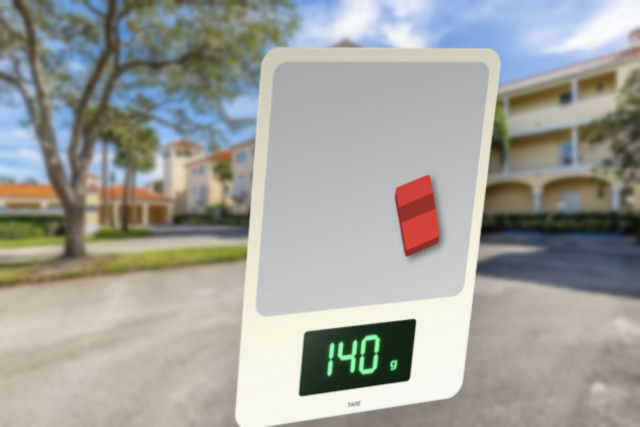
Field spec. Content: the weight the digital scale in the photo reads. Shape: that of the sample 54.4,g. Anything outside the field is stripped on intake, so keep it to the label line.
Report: 140,g
